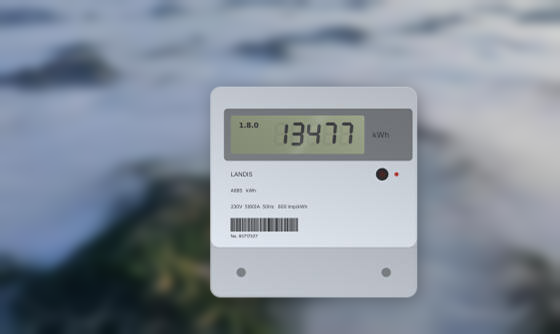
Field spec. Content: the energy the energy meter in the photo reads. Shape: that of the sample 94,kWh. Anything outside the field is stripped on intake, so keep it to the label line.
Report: 13477,kWh
